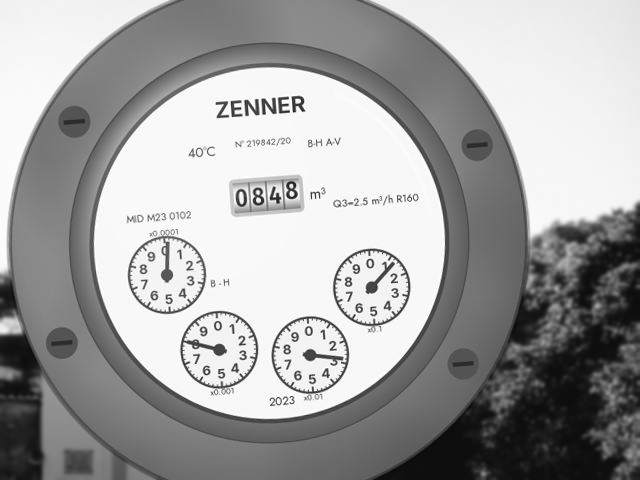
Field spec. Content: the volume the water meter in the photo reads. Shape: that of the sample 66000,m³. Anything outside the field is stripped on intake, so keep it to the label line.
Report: 848.1280,m³
